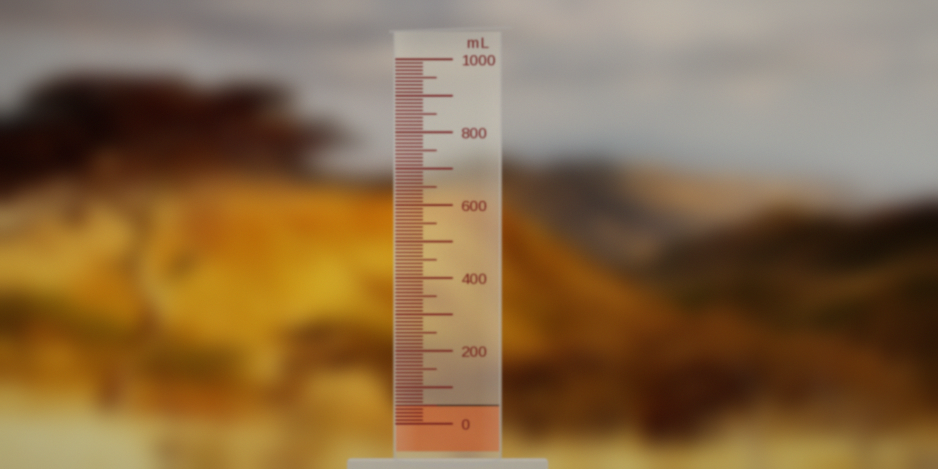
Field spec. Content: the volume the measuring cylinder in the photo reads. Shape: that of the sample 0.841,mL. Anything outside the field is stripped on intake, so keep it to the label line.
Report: 50,mL
